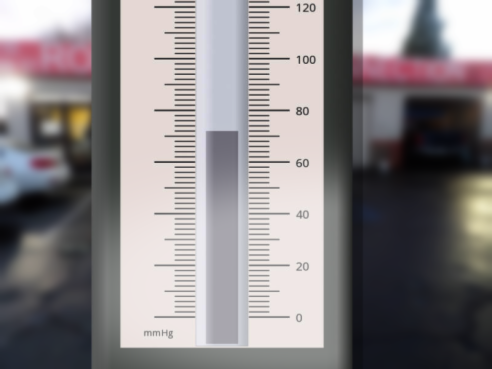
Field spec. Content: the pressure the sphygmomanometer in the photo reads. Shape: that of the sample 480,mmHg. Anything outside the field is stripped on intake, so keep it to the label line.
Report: 72,mmHg
